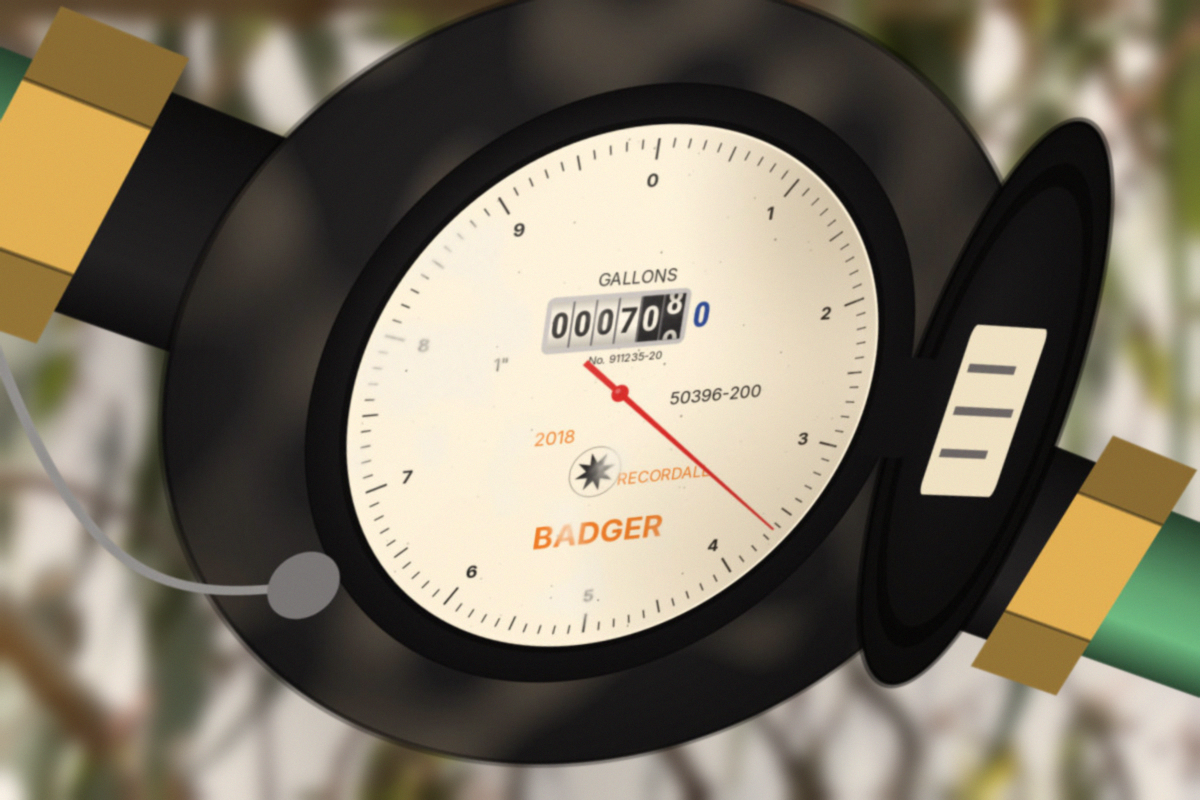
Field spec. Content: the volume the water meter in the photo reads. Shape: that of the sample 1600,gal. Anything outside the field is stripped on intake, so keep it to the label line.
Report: 7083.6,gal
